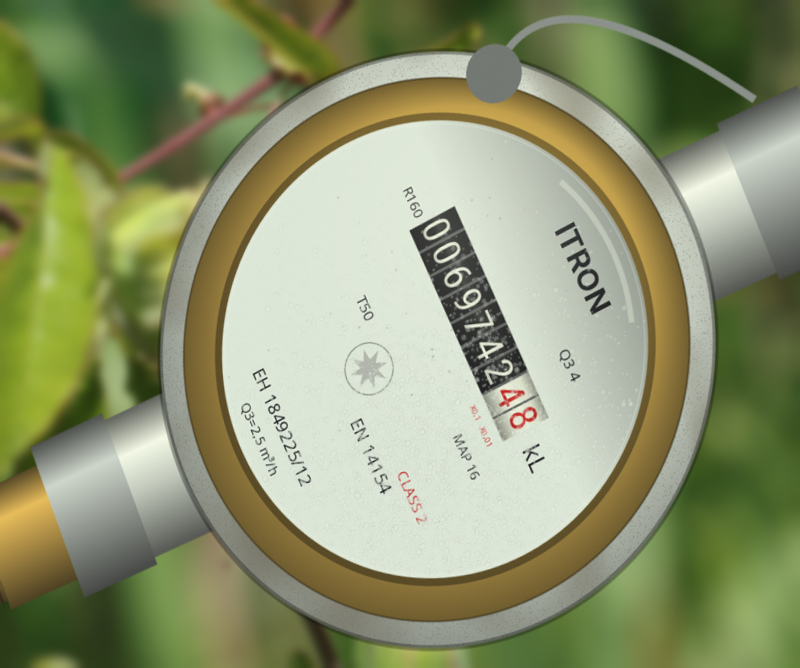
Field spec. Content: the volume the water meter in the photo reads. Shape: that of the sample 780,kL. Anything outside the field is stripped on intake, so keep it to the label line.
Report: 69742.48,kL
